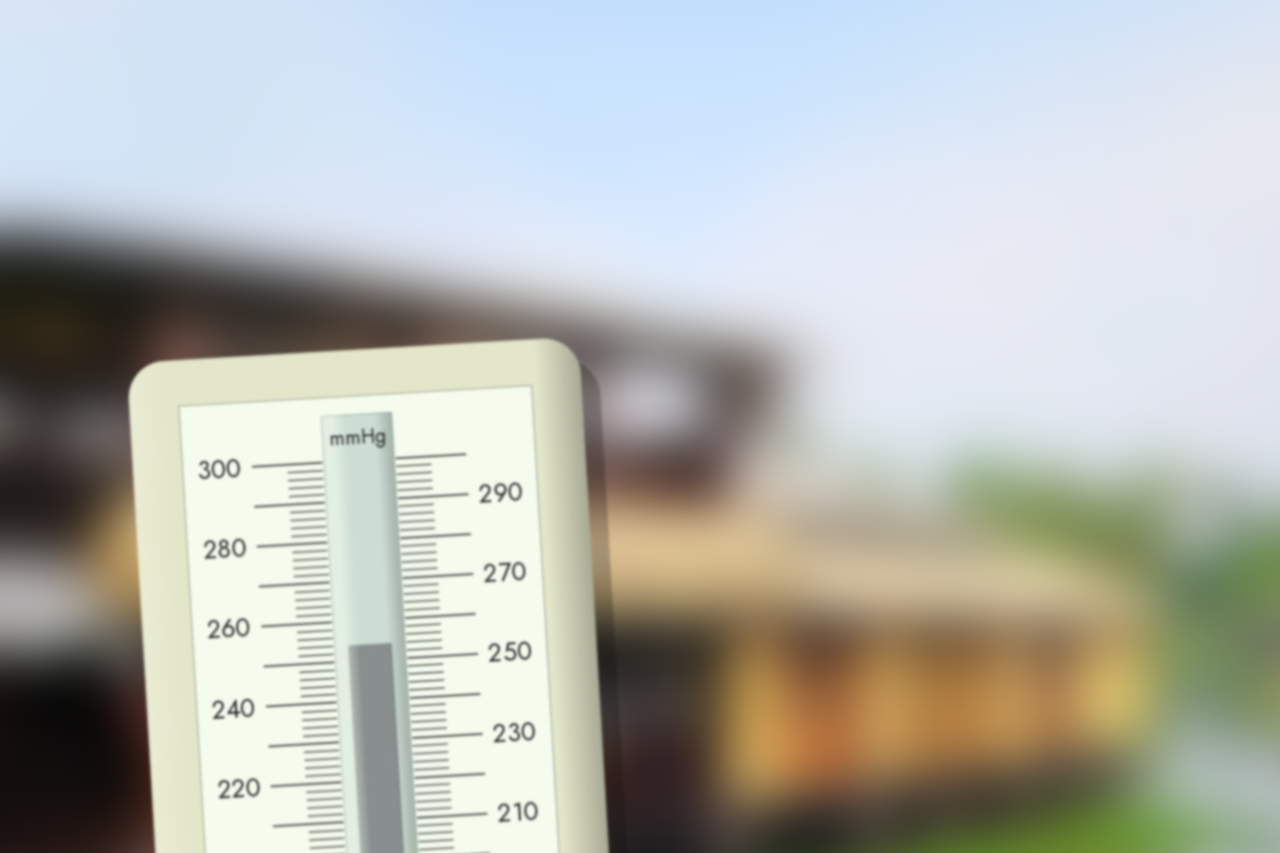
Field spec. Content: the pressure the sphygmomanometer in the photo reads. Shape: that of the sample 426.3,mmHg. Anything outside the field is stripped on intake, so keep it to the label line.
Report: 254,mmHg
